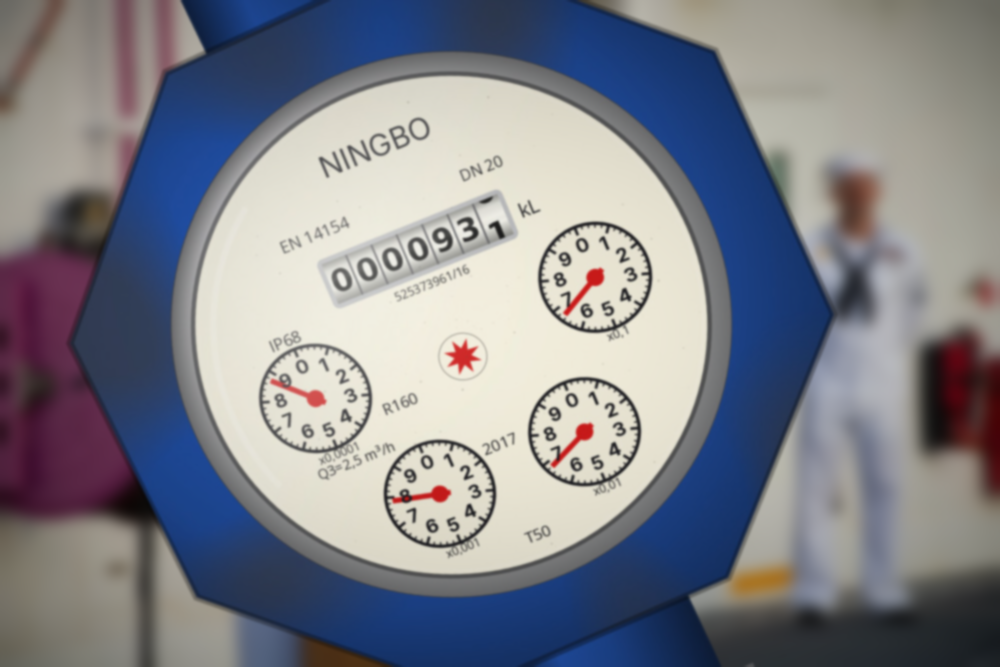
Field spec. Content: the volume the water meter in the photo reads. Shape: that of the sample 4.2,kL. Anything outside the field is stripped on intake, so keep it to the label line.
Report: 930.6678,kL
